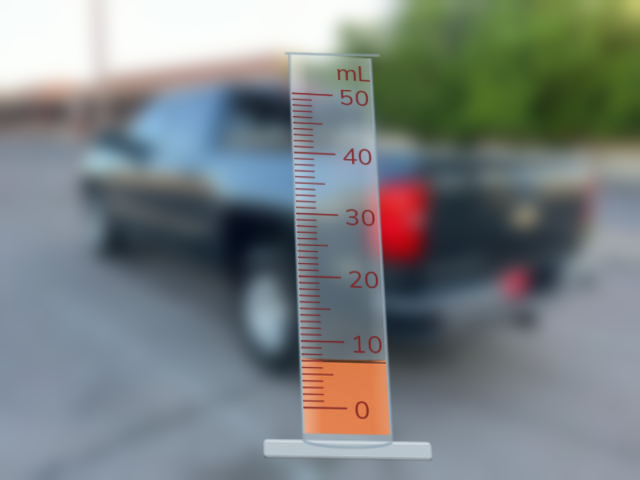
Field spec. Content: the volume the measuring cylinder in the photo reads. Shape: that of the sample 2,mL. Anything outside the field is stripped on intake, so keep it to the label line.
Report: 7,mL
